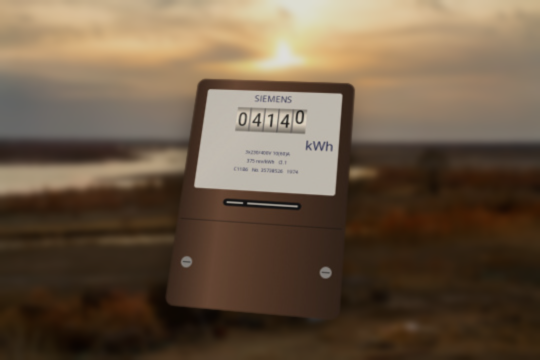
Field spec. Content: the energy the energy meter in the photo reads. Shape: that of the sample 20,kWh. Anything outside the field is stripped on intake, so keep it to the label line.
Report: 4140,kWh
